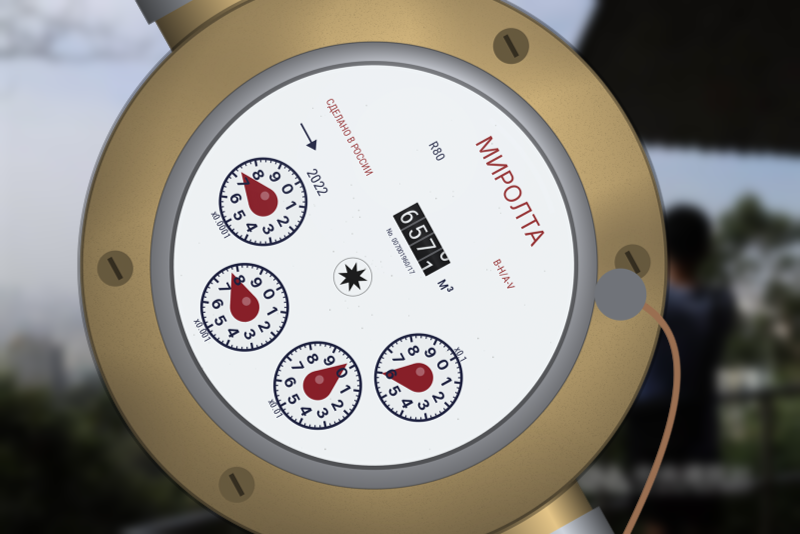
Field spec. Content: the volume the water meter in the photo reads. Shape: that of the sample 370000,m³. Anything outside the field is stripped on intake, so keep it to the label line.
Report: 6570.5977,m³
